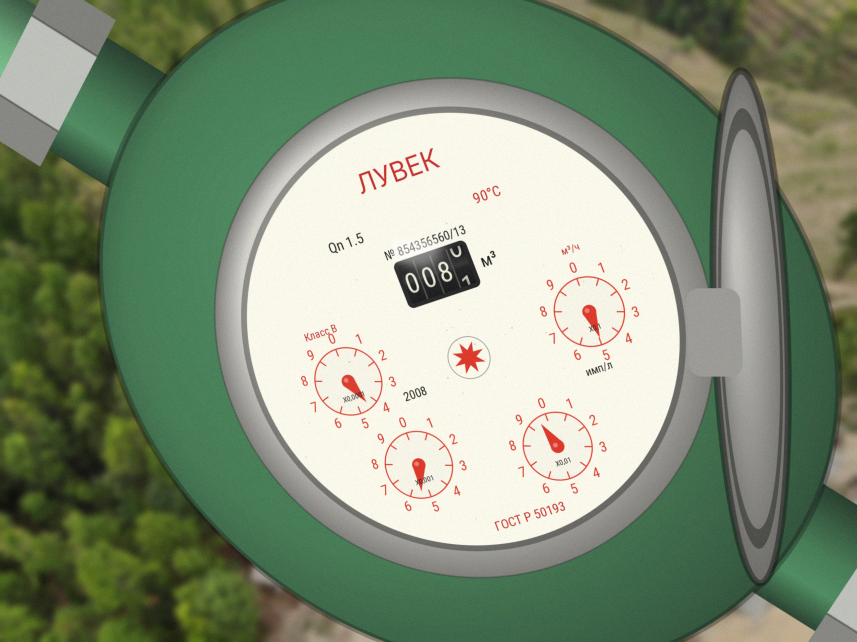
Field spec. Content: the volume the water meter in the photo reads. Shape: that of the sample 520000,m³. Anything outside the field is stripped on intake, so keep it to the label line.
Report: 80.4954,m³
